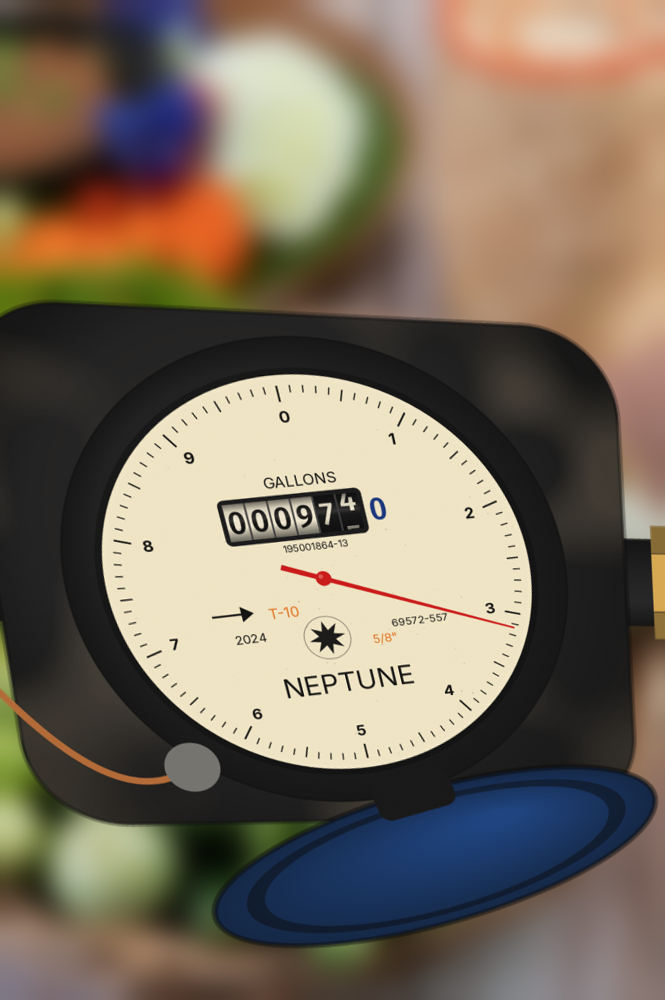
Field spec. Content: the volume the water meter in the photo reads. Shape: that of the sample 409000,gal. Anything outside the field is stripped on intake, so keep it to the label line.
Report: 9743.1,gal
